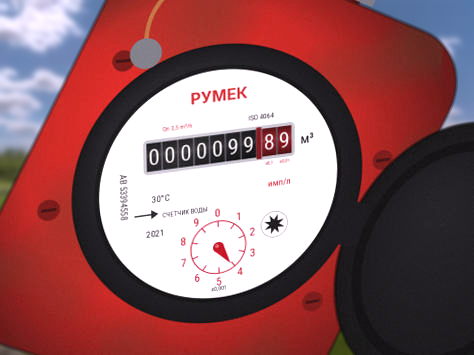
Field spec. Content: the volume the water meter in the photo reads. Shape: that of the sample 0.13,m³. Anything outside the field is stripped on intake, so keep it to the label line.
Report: 99.894,m³
